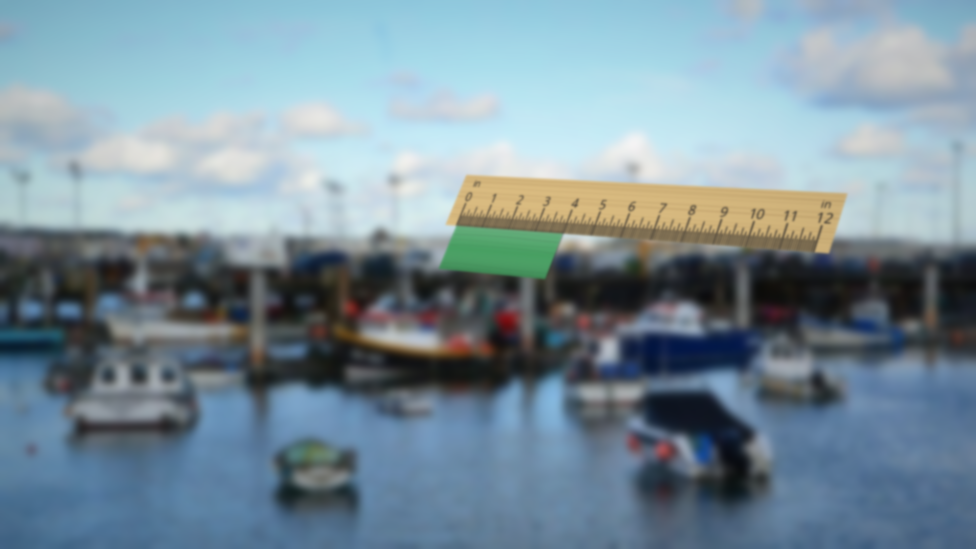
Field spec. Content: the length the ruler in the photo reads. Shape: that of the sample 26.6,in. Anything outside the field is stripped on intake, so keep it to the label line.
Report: 4,in
